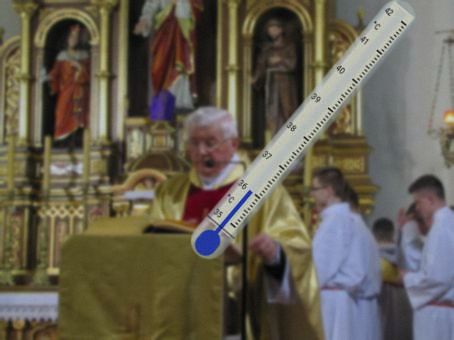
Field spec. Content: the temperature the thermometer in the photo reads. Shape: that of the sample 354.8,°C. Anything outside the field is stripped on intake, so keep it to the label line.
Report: 36,°C
